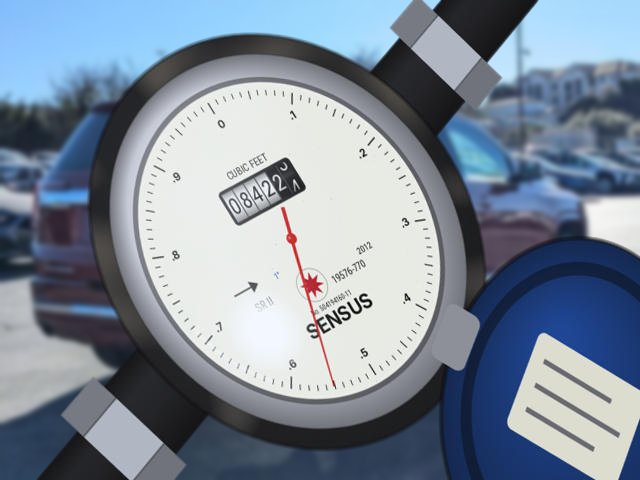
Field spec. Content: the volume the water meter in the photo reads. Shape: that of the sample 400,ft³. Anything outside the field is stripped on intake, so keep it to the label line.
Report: 84223.55,ft³
